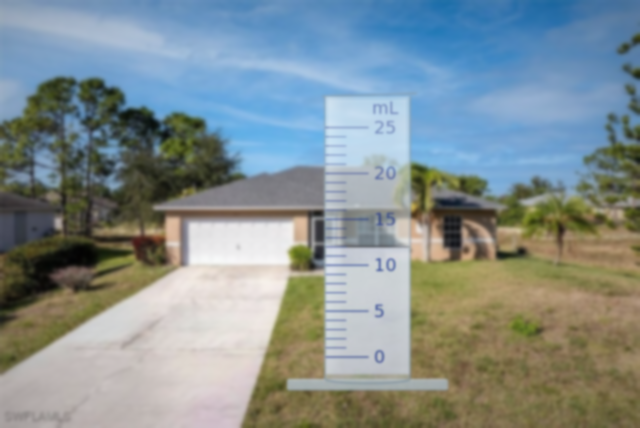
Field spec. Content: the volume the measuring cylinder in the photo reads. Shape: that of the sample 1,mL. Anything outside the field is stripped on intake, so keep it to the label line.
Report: 12,mL
